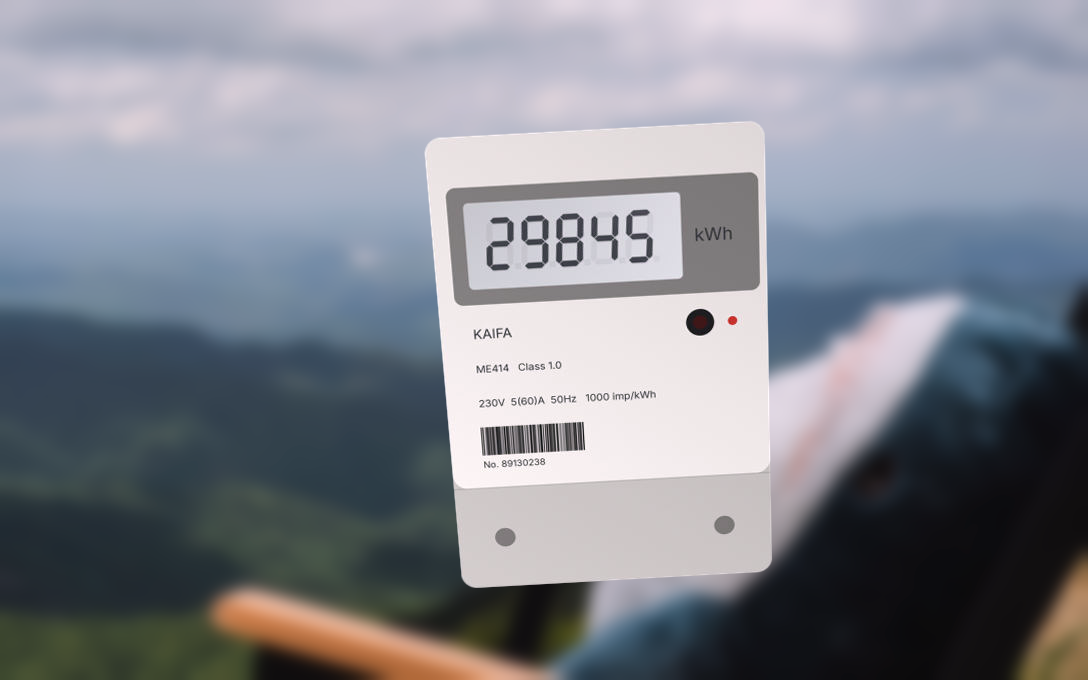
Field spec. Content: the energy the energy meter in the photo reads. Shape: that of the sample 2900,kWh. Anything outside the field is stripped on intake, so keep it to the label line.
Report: 29845,kWh
